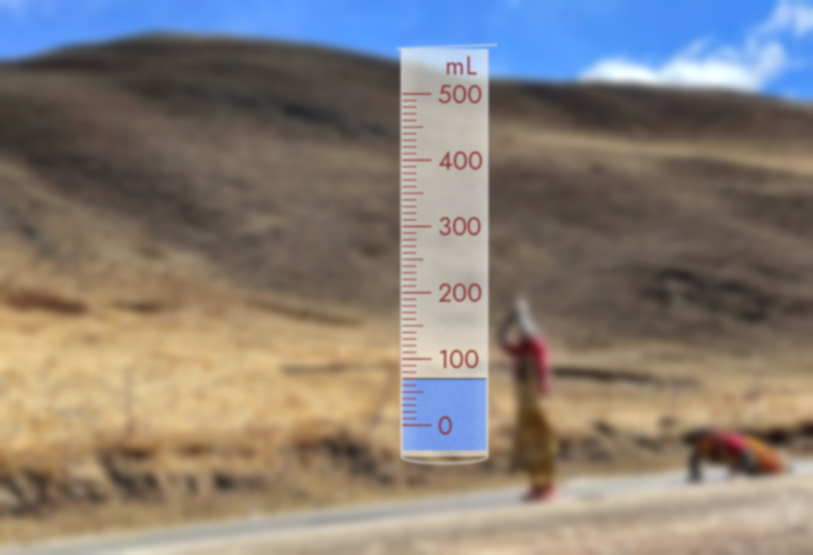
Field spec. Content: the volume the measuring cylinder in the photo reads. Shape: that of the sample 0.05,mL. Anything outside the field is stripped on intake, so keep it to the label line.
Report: 70,mL
